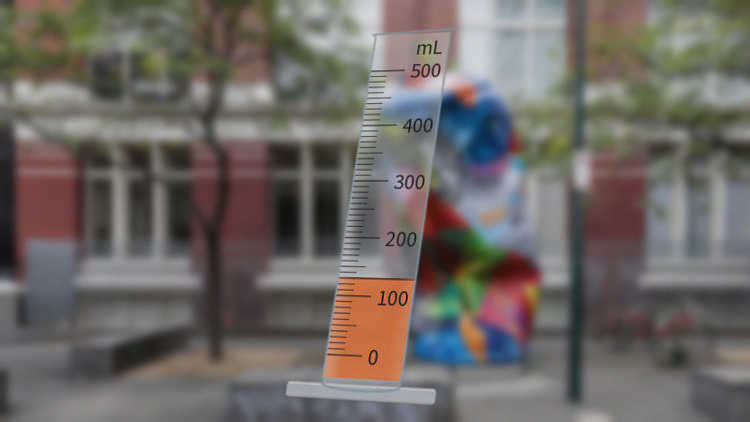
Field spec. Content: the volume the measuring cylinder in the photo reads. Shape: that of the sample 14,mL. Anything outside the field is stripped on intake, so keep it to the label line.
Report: 130,mL
